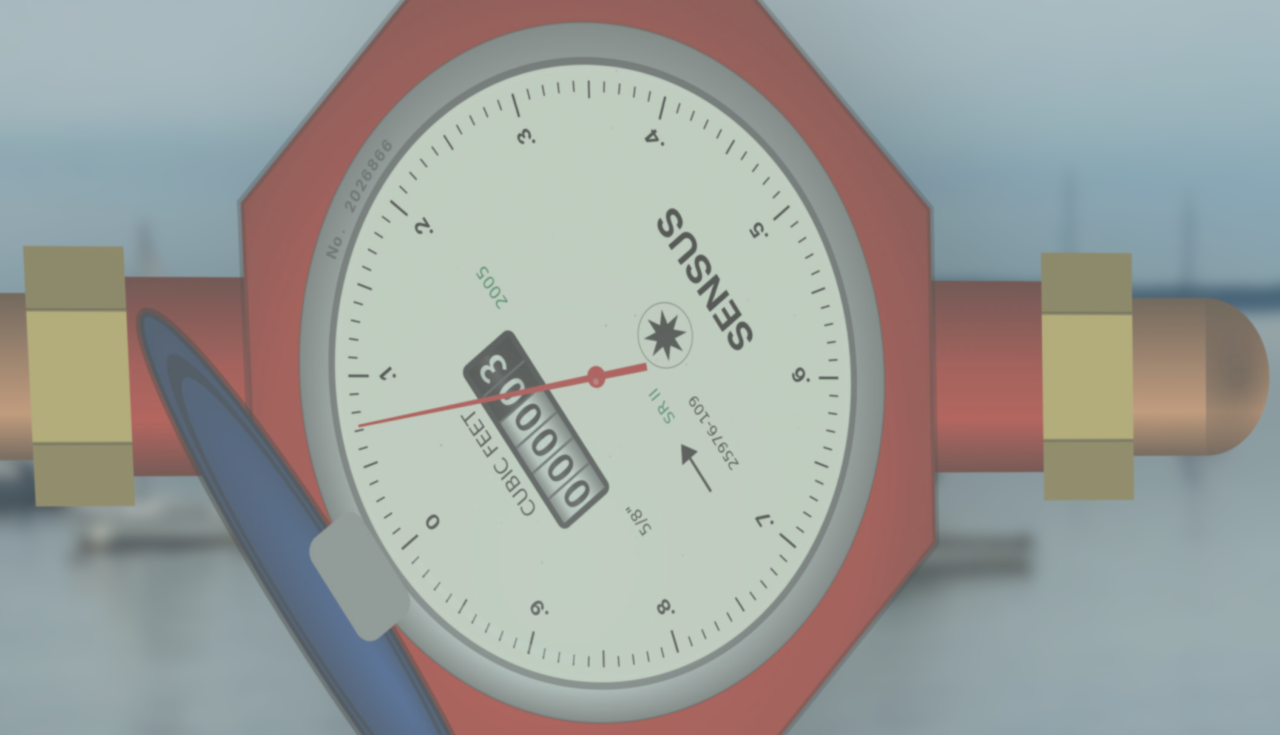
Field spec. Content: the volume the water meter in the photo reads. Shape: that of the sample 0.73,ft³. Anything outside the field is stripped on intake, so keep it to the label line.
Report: 3.07,ft³
